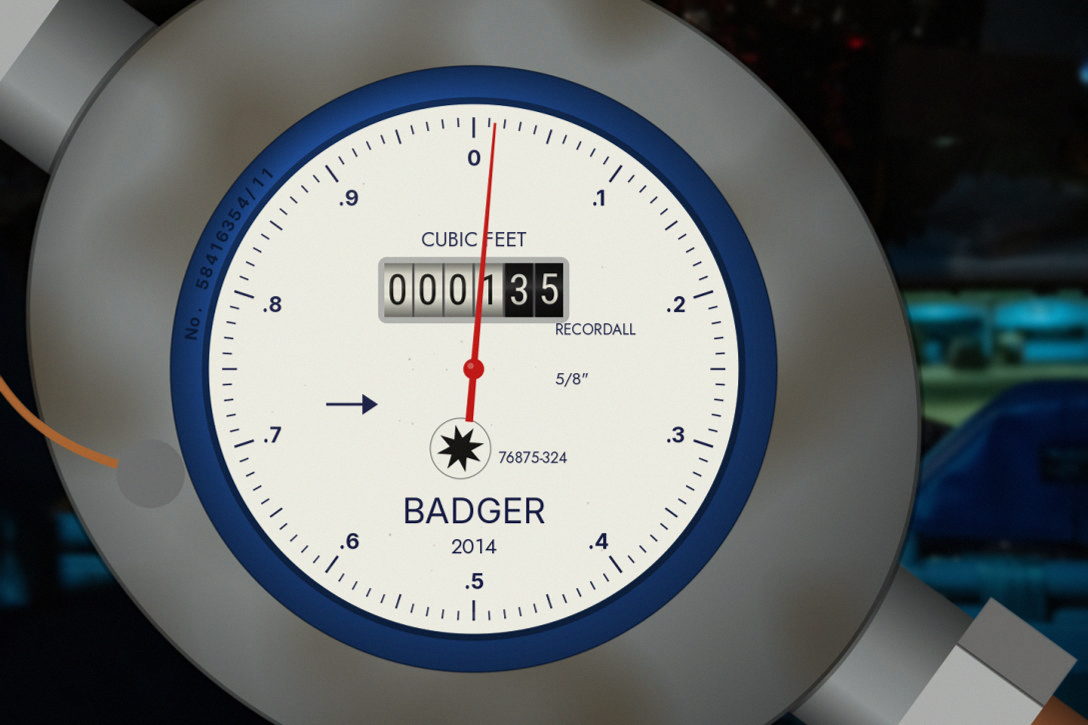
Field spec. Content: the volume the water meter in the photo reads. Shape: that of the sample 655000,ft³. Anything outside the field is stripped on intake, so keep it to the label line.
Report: 135.01,ft³
